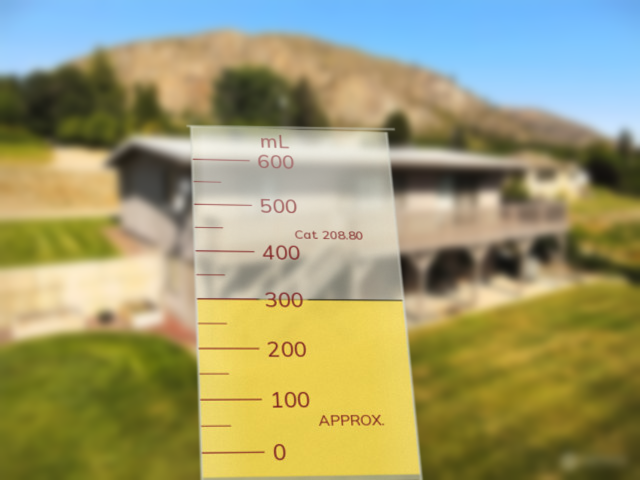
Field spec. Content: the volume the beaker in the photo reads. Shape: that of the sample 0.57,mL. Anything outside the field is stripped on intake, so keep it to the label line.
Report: 300,mL
